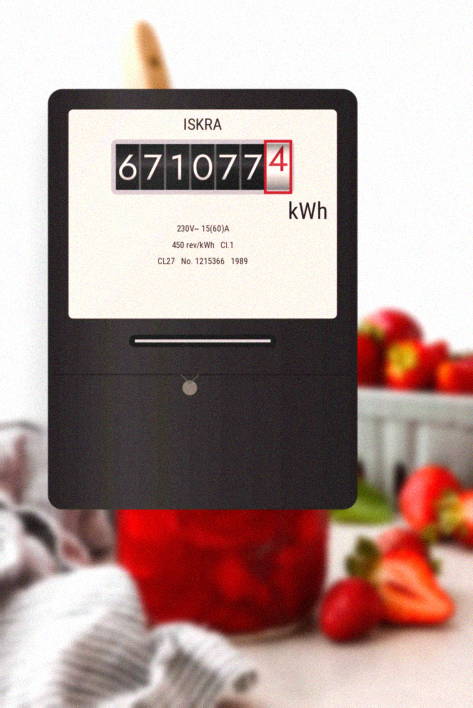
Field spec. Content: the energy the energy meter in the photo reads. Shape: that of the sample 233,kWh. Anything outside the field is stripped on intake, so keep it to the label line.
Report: 671077.4,kWh
